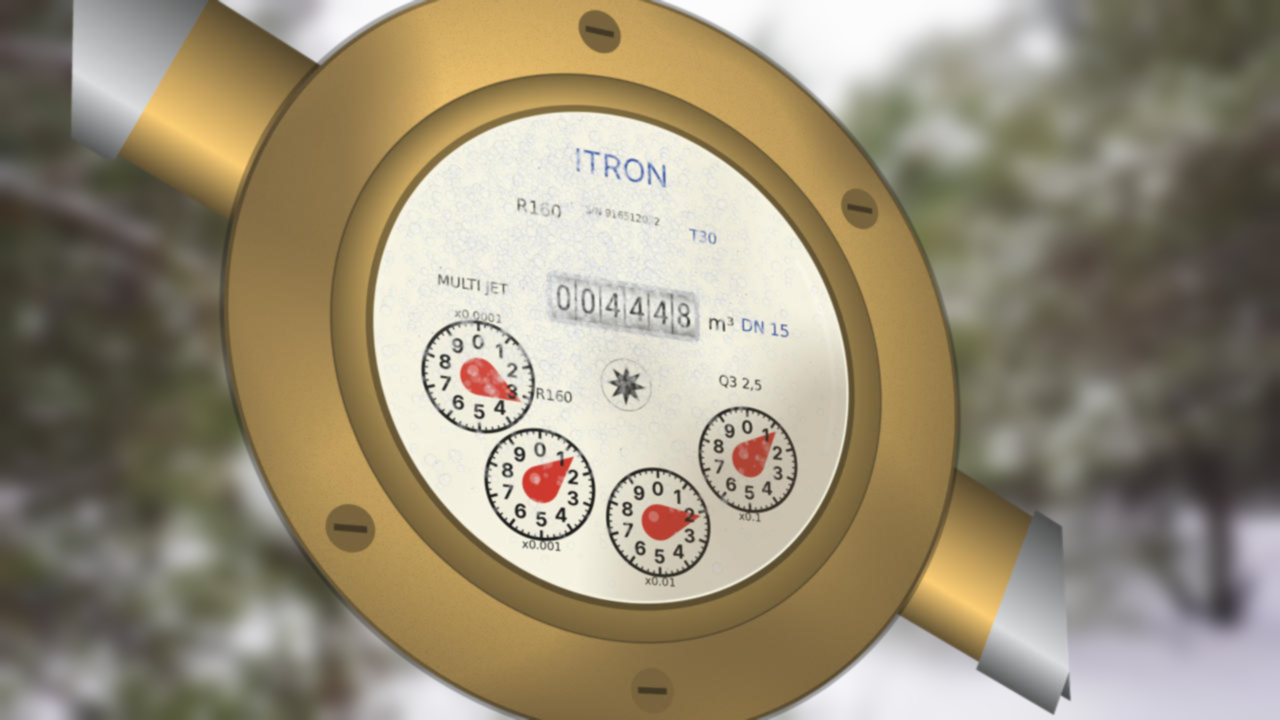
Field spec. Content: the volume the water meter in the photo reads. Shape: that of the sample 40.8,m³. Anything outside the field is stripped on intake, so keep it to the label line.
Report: 4448.1213,m³
